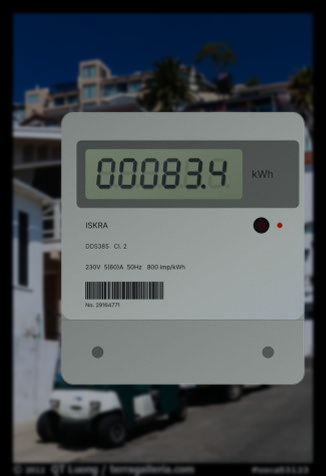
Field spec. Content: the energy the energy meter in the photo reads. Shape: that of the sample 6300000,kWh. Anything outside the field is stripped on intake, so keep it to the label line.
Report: 83.4,kWh
